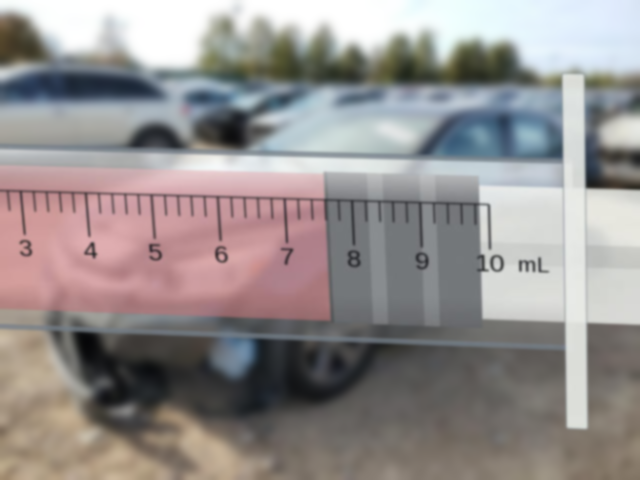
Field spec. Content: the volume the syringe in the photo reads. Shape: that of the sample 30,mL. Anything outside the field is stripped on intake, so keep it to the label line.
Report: 7.6,mL
